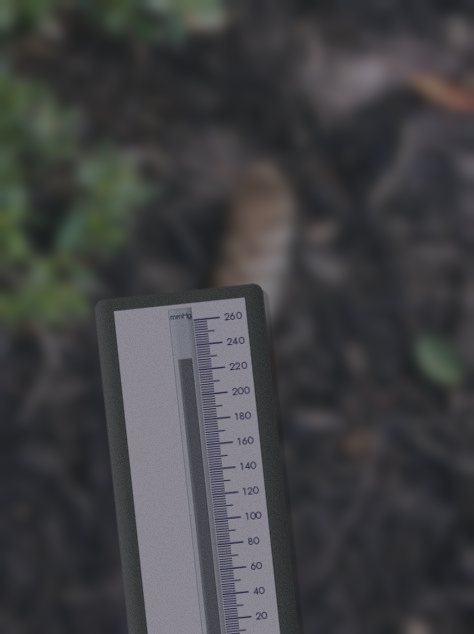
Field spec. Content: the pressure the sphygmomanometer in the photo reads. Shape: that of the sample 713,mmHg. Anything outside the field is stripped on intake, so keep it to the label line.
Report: 230,mmHg
